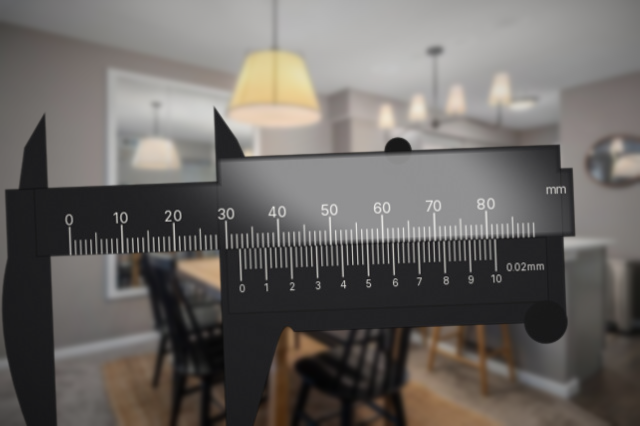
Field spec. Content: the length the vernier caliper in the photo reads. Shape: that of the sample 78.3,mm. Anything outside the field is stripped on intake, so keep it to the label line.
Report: 32.5,mm
